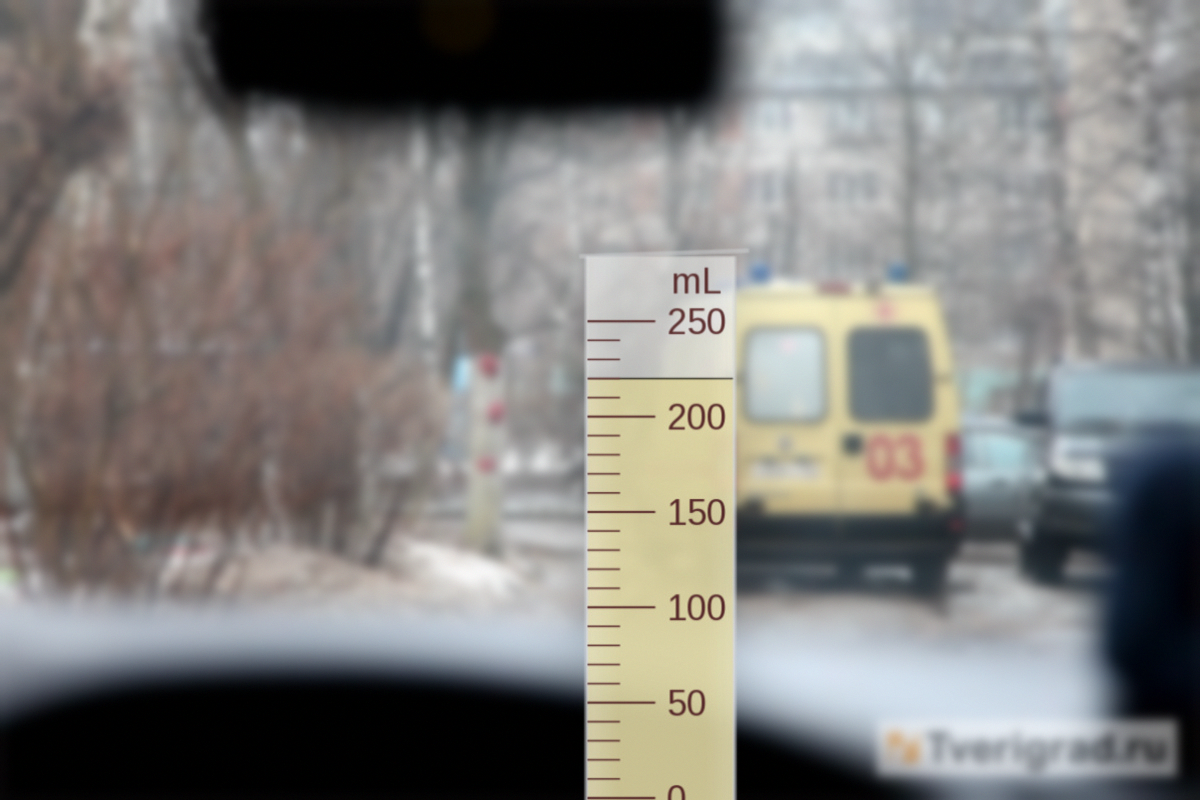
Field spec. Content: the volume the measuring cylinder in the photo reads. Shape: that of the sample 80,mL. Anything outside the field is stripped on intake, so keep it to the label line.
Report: 220,mL
